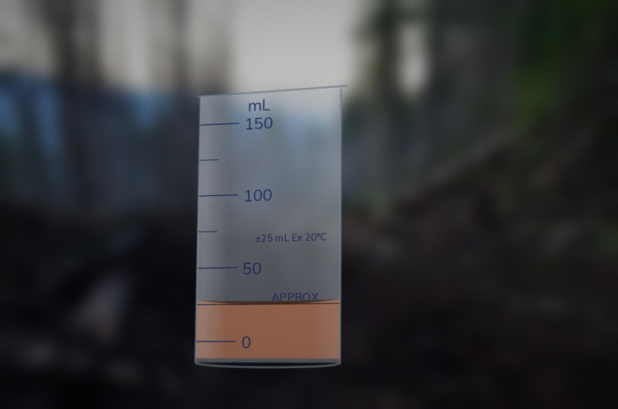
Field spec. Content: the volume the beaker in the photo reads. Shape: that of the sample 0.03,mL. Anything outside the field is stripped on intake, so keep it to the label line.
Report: 25,mL
